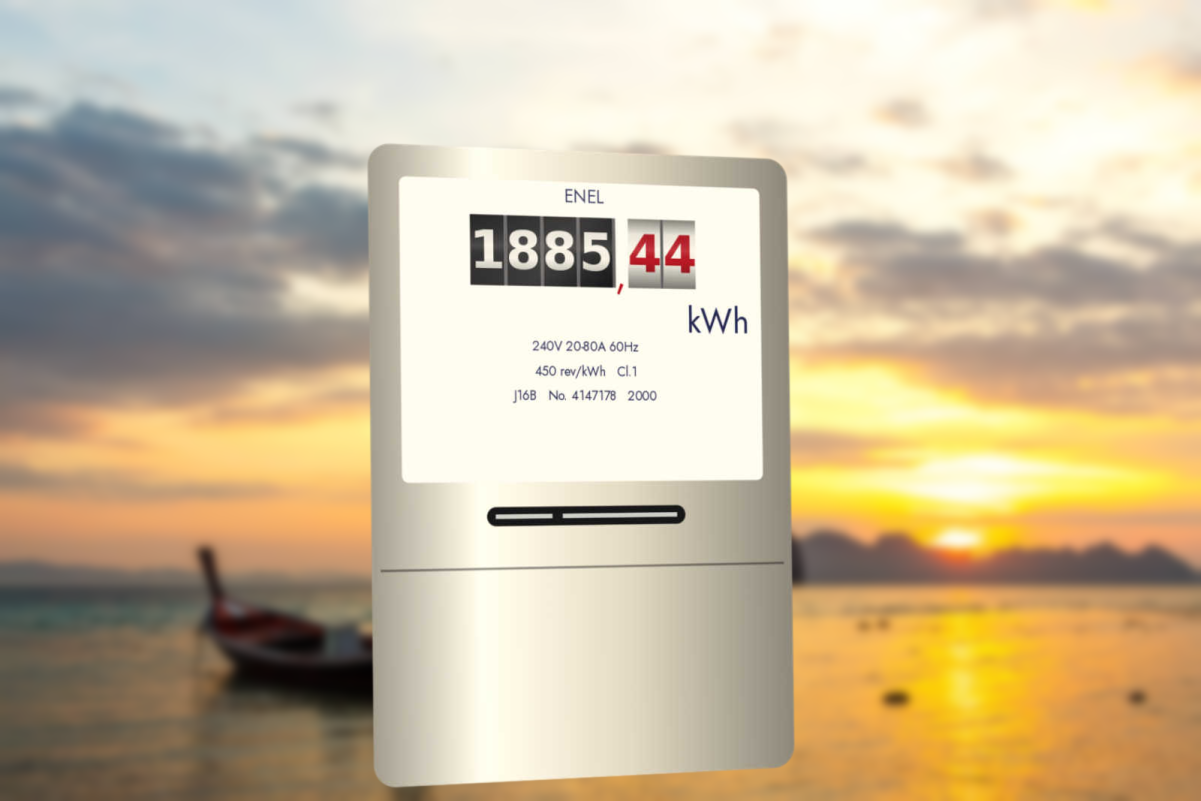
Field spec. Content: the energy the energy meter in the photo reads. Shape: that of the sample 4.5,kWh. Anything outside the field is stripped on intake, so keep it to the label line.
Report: 1885.44,kWh
